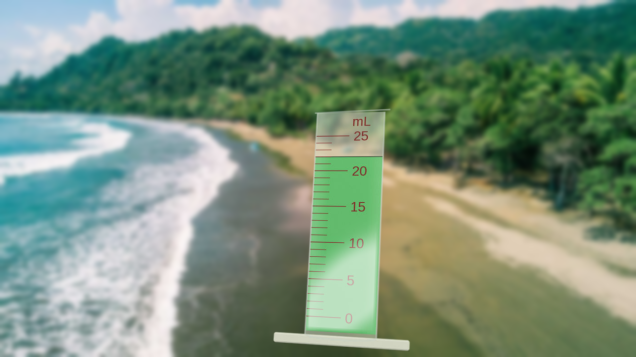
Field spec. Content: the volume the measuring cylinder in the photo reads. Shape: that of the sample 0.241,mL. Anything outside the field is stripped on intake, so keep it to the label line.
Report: 22,mL
